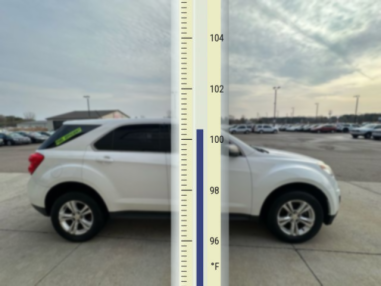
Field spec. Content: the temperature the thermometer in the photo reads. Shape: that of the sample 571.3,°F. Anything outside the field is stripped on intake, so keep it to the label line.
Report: 100.4,°F
